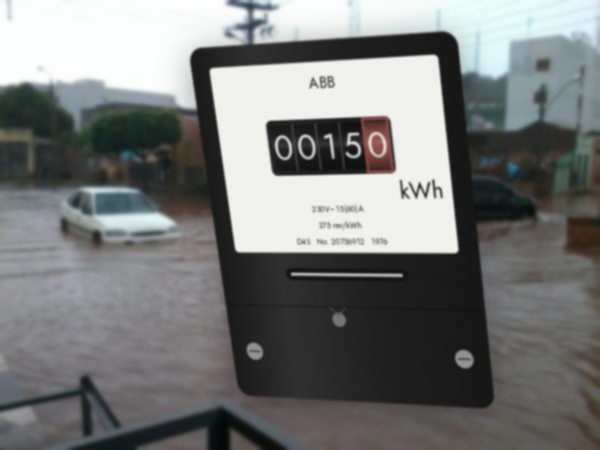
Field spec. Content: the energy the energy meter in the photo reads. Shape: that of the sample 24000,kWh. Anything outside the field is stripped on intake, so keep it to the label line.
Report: 15.0,kWh
